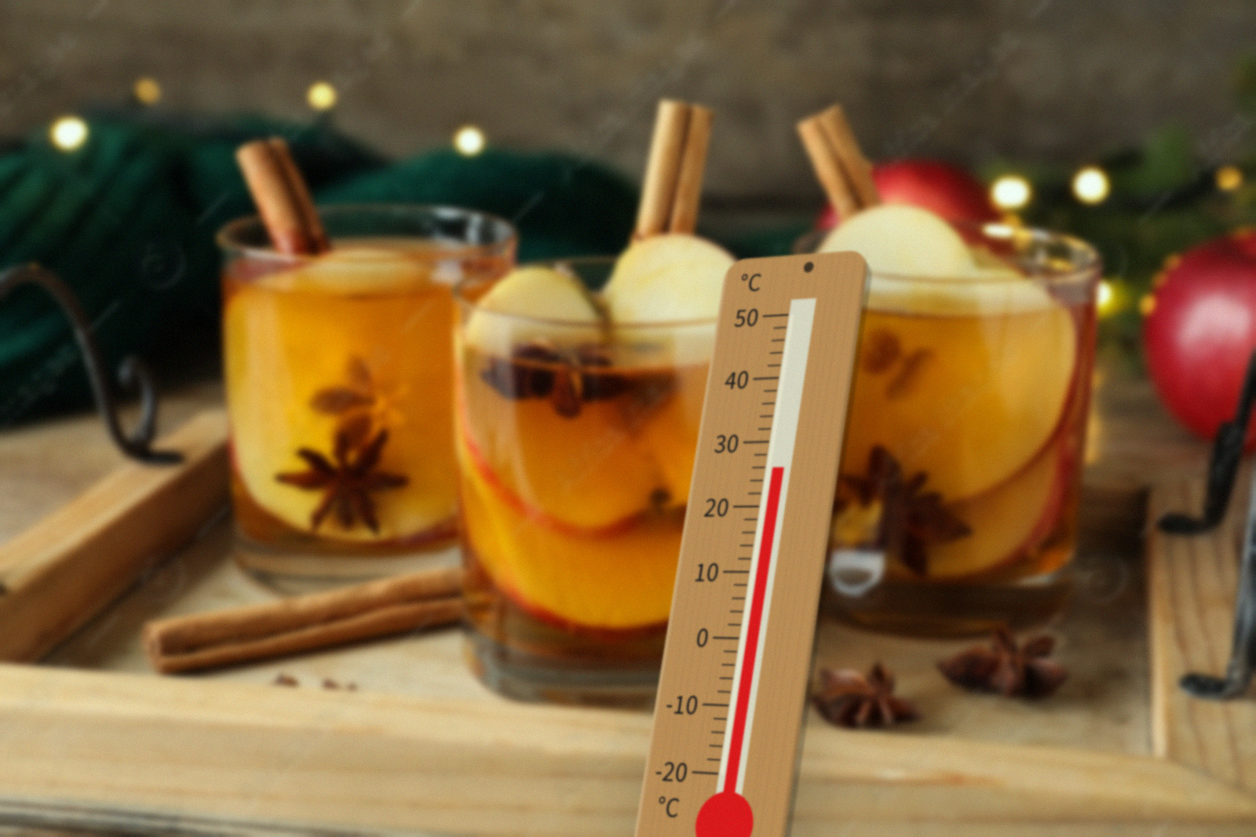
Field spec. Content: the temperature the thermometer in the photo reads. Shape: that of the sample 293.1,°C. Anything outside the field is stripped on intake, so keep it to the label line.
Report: 26,°C
